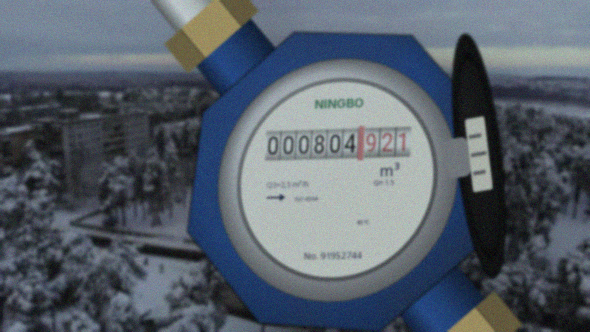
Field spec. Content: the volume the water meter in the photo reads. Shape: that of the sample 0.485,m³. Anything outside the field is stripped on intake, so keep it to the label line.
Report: 804.921,m³
